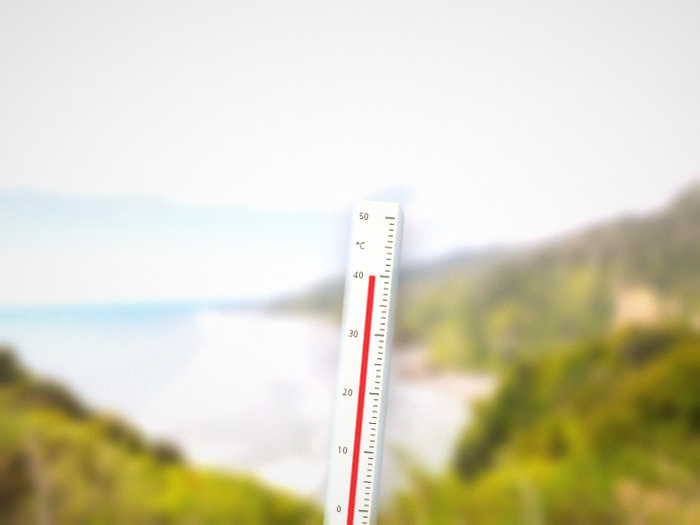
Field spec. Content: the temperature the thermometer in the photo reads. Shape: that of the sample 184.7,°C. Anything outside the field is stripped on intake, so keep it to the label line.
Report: 40,°C
